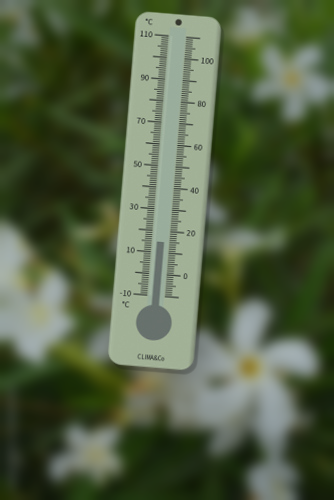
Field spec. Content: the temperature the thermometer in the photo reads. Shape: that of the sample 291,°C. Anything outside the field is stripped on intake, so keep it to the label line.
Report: 15,°C
